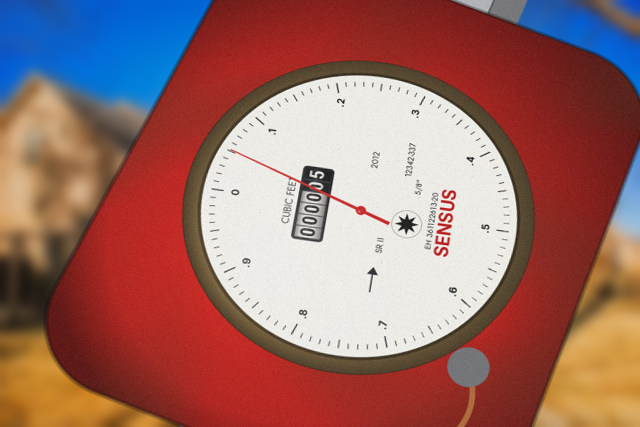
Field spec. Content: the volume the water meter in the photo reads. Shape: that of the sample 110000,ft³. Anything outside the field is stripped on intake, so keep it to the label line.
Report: 5.05,ft³
